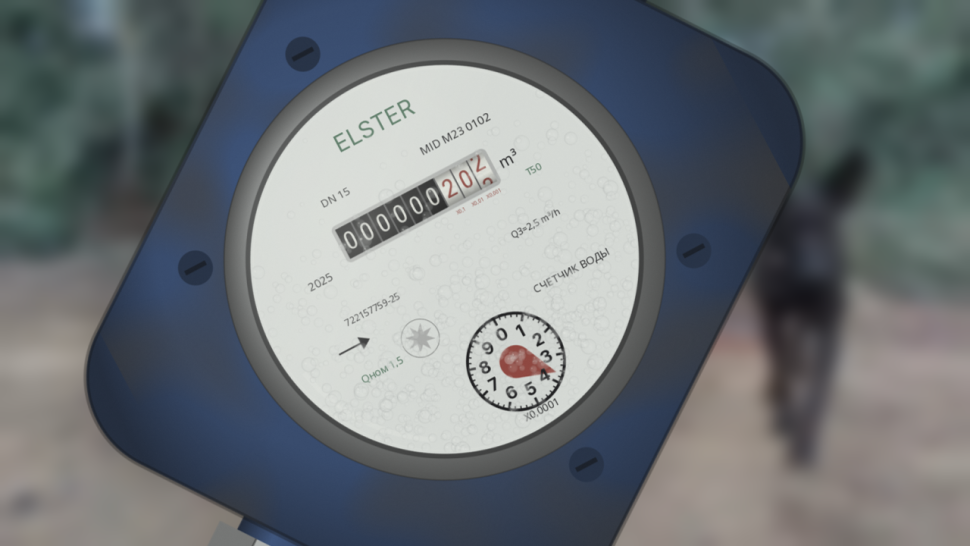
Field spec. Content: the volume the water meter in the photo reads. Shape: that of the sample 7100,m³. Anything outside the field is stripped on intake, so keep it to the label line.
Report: 0.2023,m³
